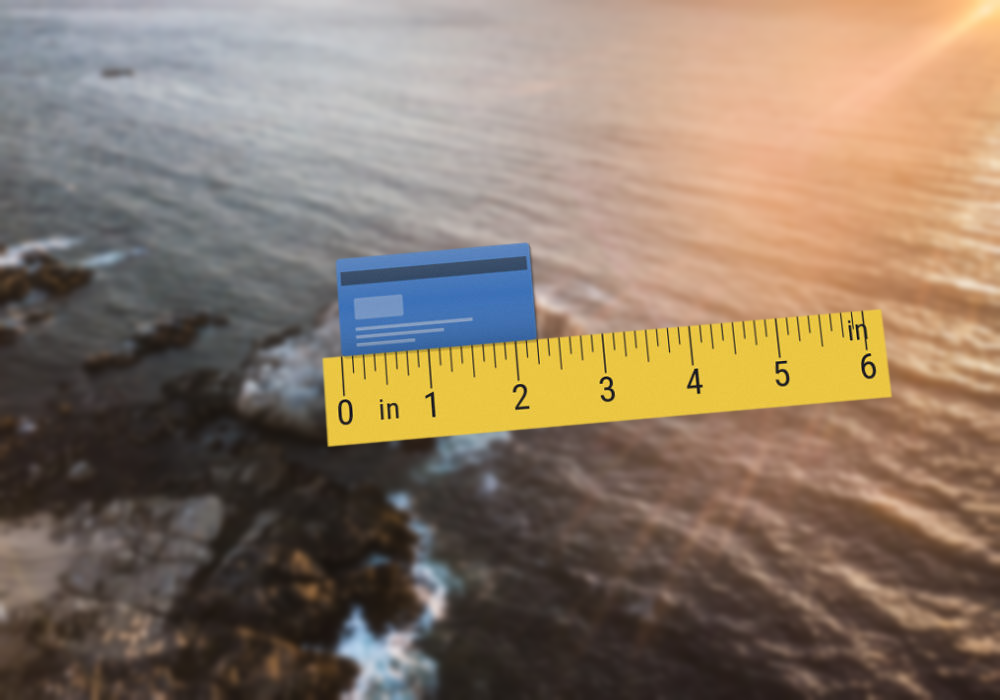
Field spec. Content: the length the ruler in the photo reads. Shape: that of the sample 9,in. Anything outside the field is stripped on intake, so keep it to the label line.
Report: 2.25,in
